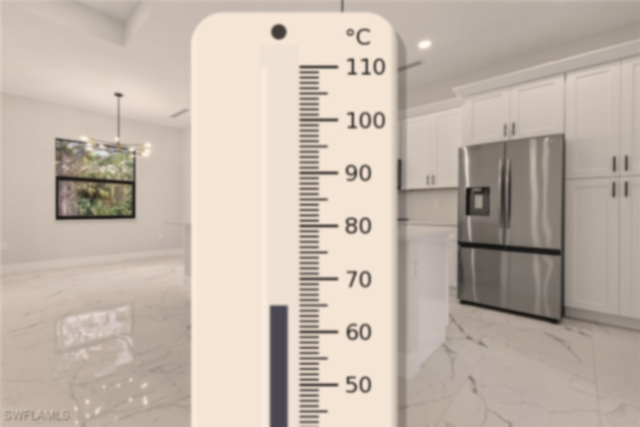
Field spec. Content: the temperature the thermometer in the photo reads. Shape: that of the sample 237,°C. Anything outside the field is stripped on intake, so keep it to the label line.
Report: 65,°C
